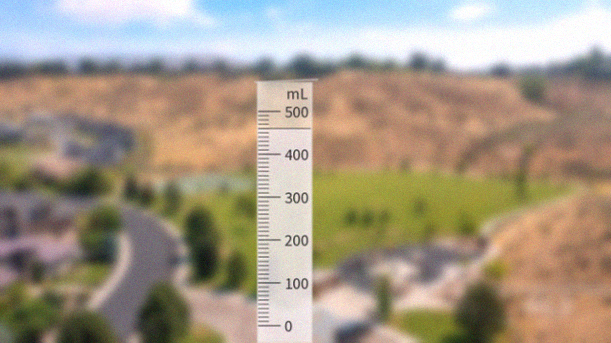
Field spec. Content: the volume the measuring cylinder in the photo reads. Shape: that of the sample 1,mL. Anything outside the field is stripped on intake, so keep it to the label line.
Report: 460,mL
